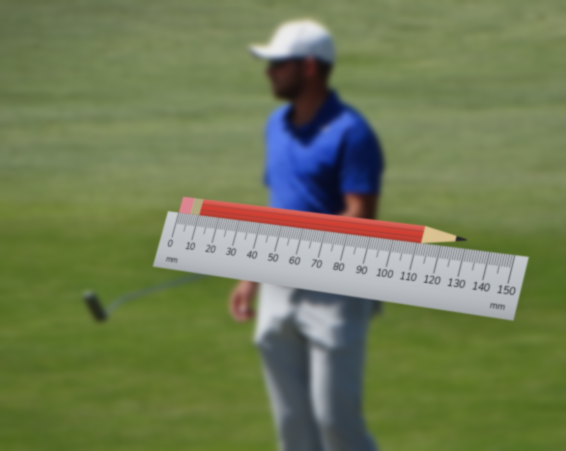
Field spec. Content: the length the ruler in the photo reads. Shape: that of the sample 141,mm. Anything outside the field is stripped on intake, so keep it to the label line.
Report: 130,mm
